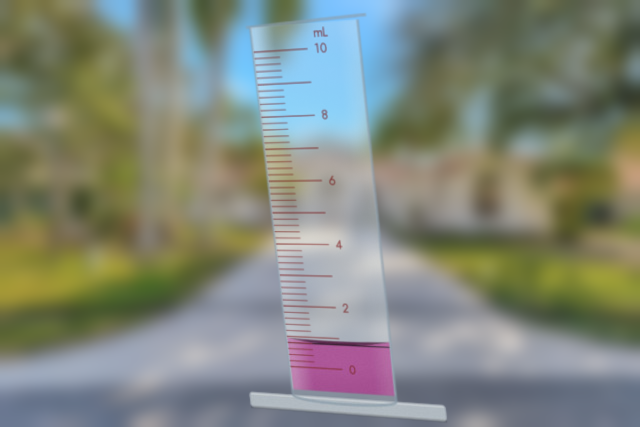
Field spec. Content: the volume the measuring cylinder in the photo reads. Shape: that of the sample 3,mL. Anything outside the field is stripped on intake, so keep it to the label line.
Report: 0.8,mL
